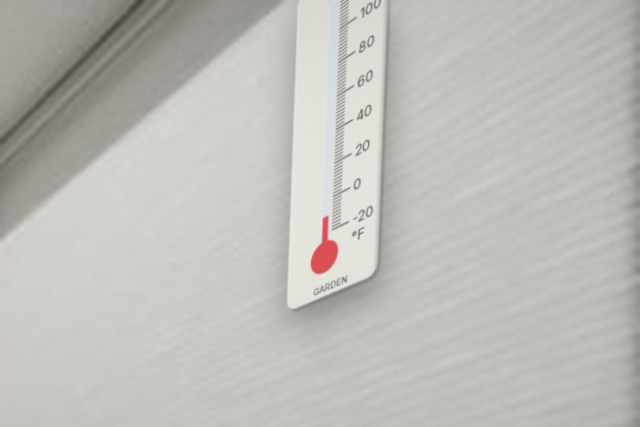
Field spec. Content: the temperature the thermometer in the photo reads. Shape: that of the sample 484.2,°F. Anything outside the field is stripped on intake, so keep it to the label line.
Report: -10,°F
